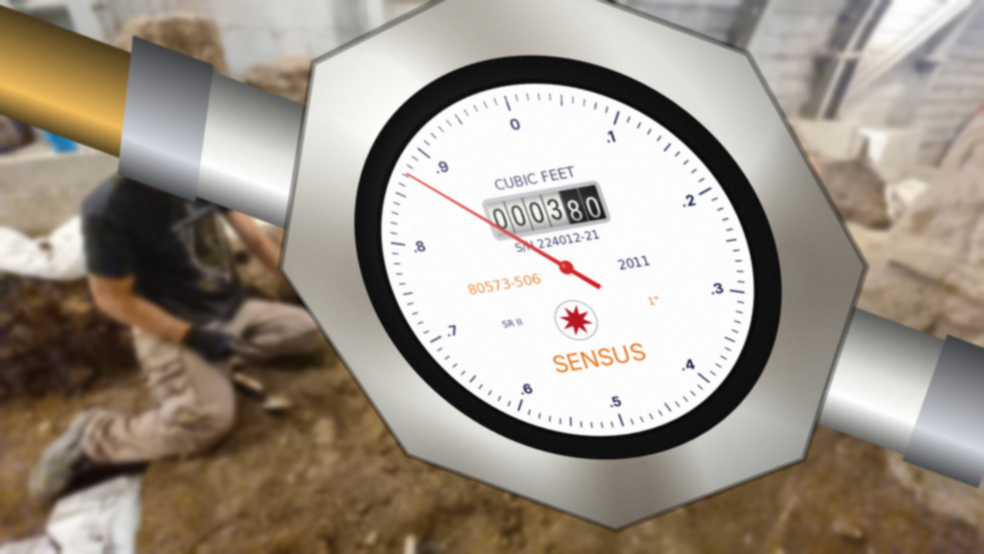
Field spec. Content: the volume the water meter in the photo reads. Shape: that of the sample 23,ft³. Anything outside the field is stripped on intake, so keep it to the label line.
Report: 379.87,ft³
